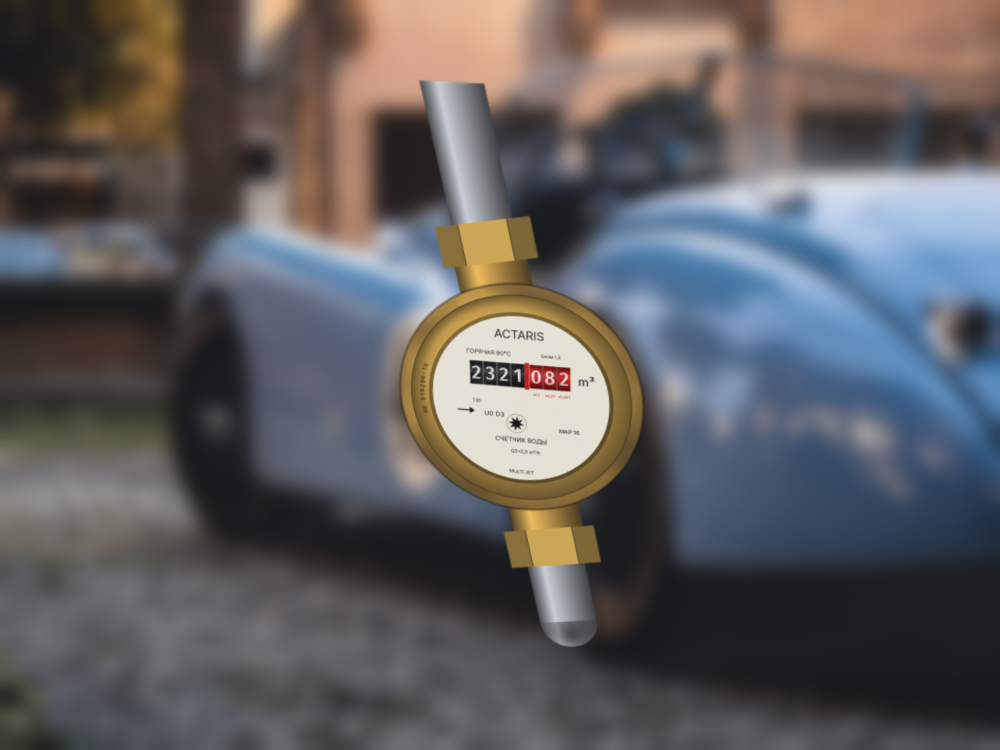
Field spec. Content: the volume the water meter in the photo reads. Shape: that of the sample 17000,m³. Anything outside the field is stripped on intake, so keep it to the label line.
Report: 2321.082,m³
